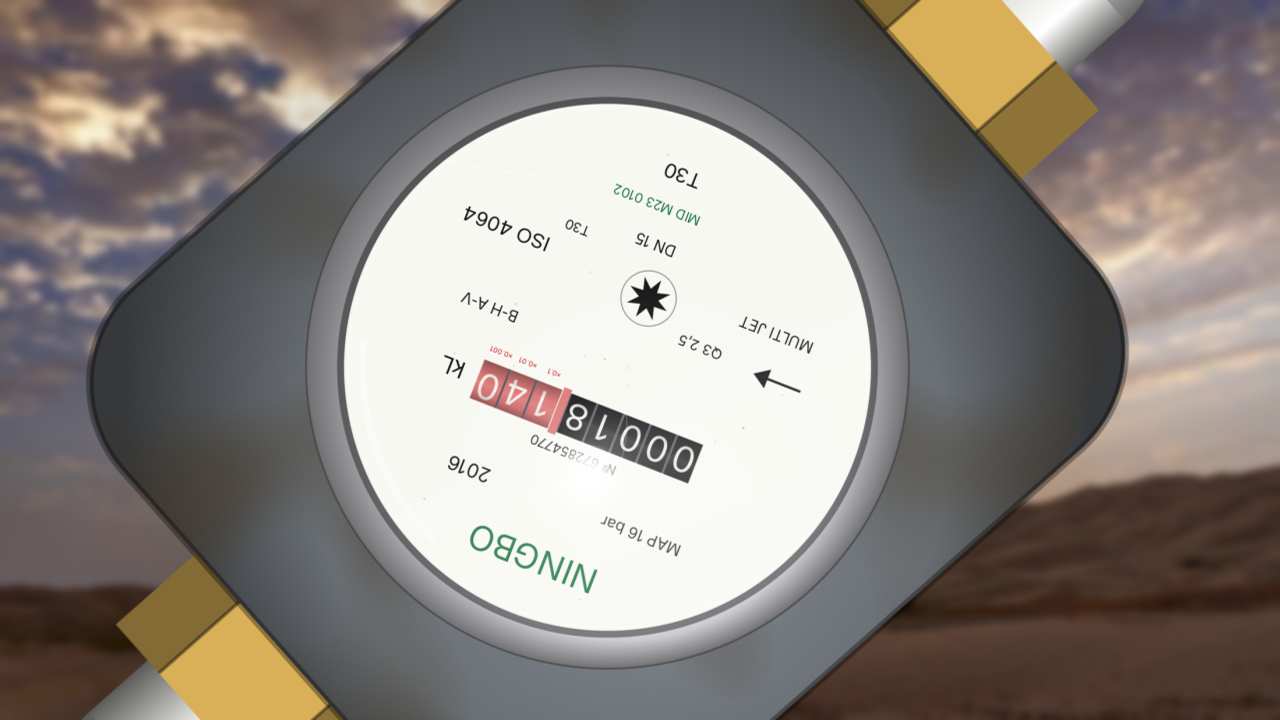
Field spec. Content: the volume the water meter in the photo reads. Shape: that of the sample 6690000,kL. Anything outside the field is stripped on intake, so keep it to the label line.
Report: 18.140,kL
